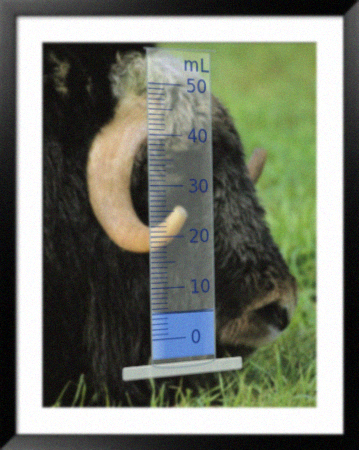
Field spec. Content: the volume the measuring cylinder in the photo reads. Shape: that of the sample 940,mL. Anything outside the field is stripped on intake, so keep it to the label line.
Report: 5,mL
